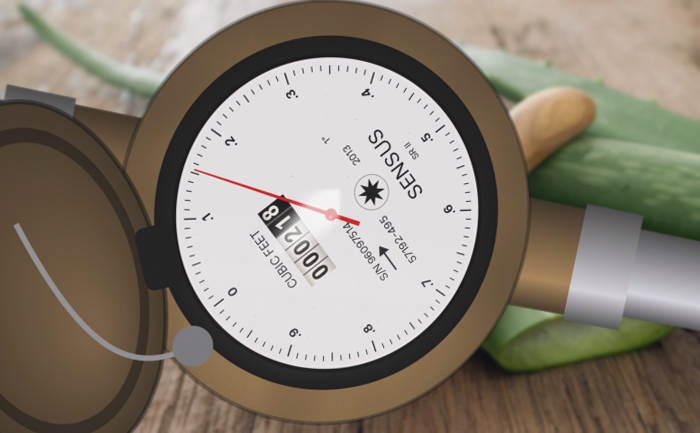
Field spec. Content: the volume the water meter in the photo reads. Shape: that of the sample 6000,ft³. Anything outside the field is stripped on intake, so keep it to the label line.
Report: 218.15,ft³
